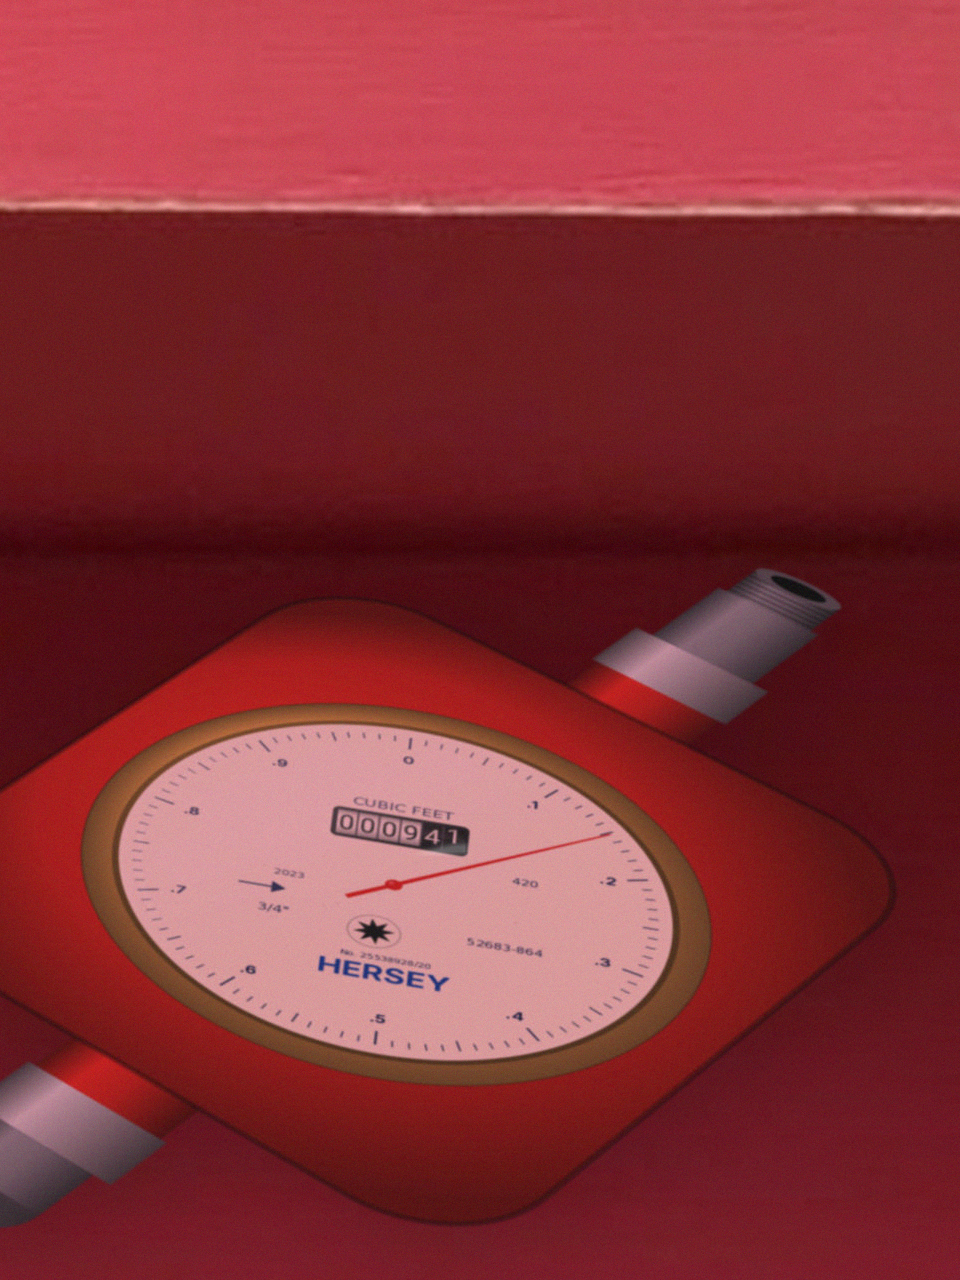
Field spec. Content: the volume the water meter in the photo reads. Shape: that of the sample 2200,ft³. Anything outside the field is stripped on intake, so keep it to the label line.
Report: 941.15,ft³
